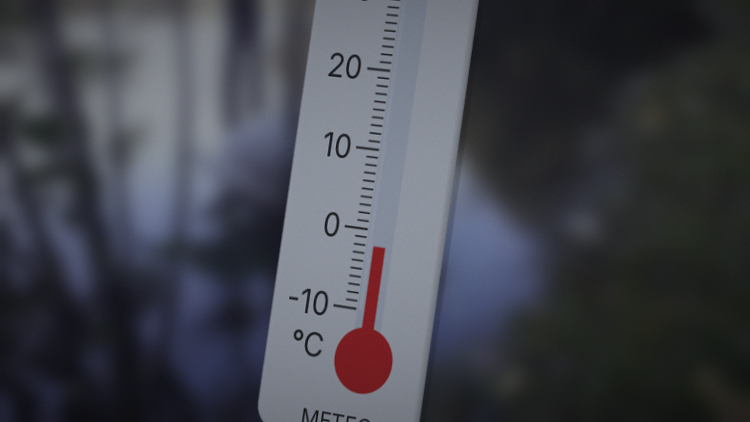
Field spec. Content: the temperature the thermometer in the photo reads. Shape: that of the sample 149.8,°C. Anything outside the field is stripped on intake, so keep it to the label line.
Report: -2,°C
